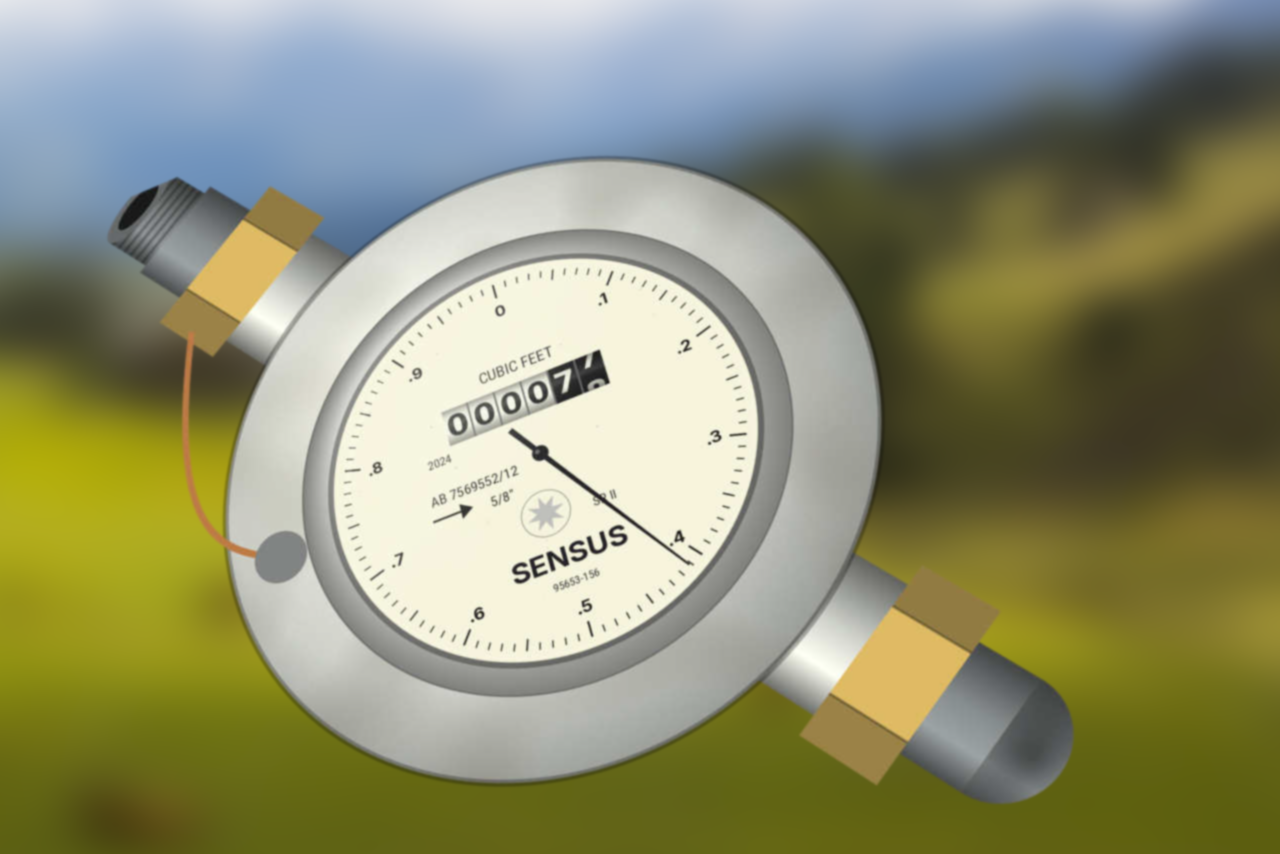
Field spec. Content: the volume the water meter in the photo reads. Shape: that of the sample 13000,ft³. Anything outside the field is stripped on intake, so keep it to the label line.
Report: 77.41,ft³
